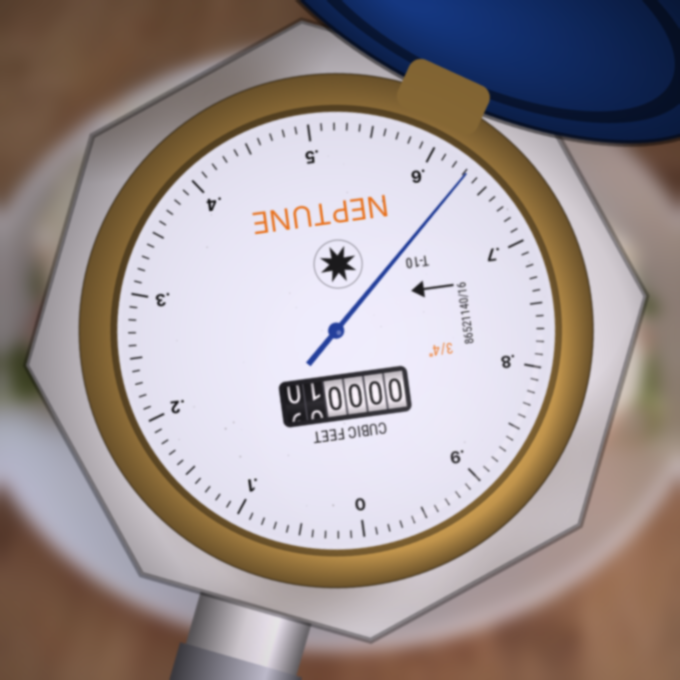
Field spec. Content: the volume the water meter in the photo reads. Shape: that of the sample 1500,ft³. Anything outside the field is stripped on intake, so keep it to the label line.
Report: 9.63,ft³
